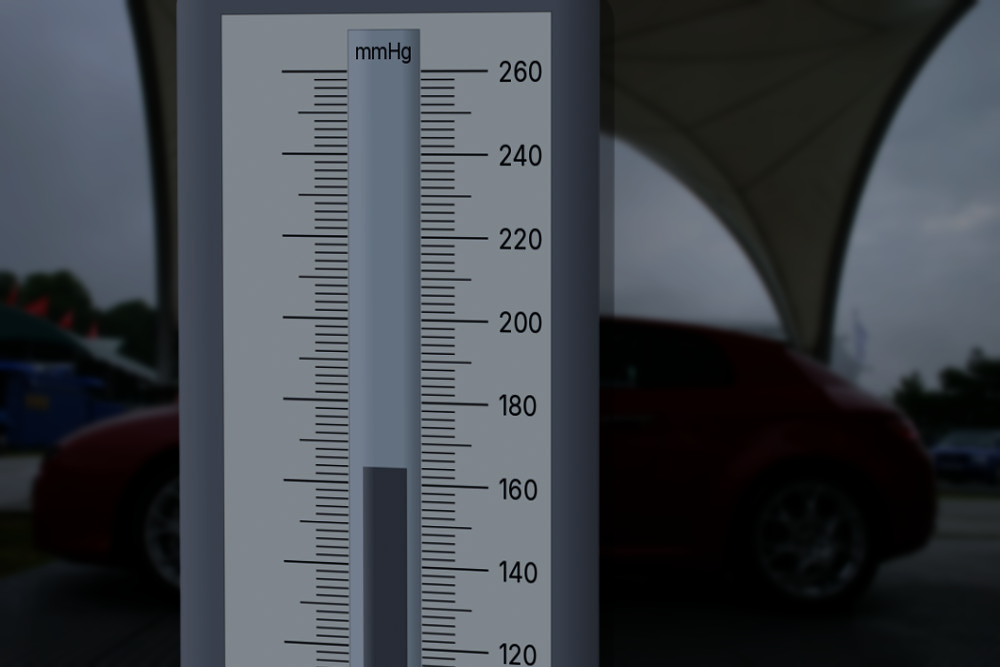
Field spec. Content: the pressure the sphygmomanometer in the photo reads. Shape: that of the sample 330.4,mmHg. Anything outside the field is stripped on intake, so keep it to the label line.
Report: 164,mmHg
